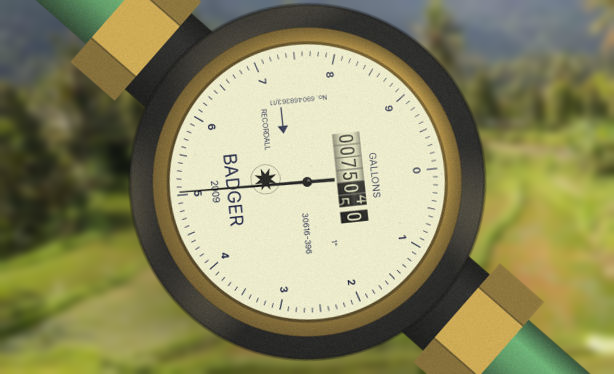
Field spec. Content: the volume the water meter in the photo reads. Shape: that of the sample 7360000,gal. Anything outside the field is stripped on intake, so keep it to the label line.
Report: 75045.0,gal
